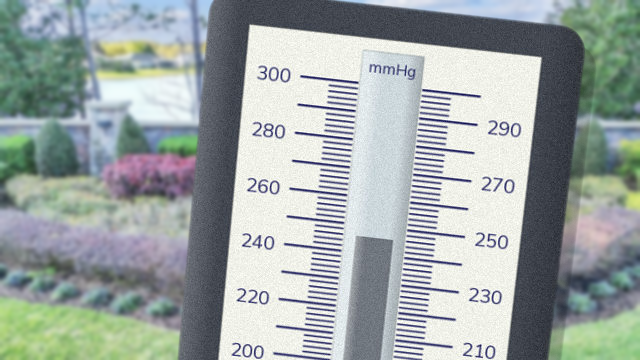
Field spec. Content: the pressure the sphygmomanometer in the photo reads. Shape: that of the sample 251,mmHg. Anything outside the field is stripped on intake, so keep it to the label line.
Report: 246,mmHg
